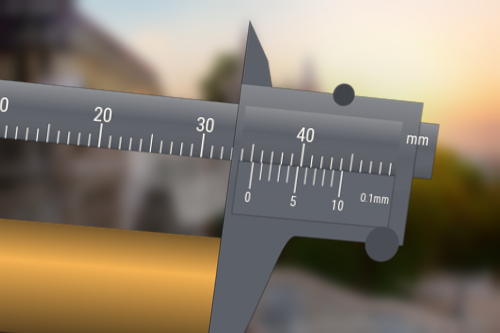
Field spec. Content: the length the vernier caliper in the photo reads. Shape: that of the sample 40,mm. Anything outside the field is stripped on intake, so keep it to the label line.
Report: 35.2,mm
